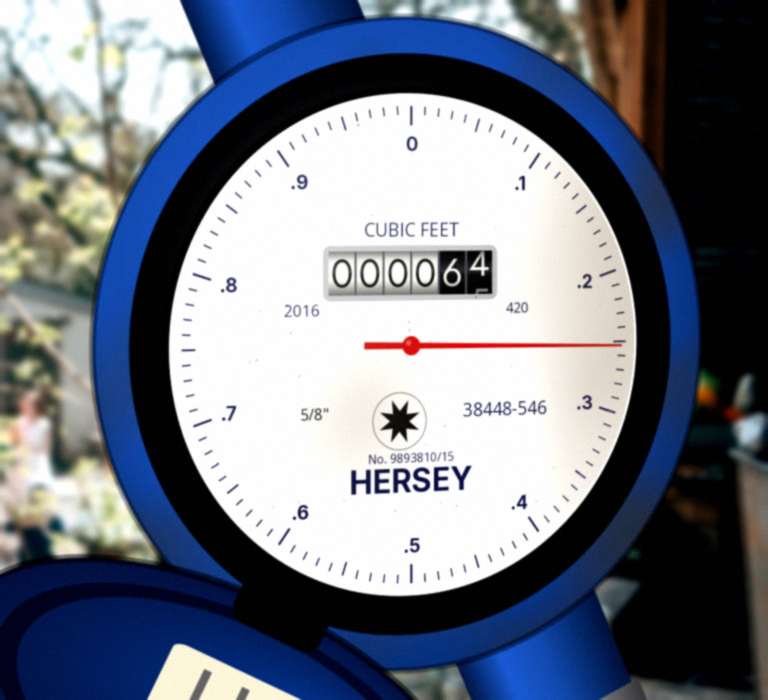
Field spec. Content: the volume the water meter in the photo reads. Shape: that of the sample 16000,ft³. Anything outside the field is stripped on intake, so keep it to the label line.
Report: 64.25,ft³
